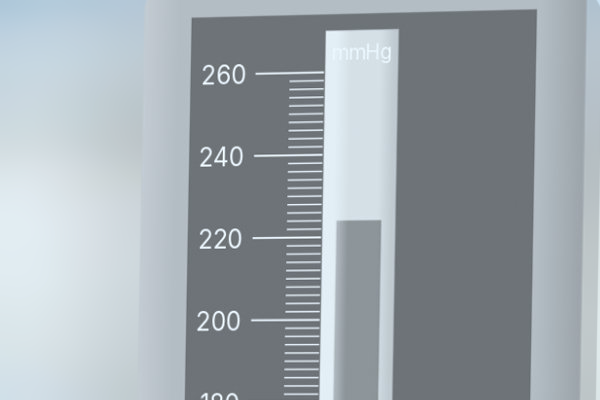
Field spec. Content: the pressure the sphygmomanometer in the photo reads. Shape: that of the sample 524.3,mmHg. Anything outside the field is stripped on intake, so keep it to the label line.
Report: 224,mmHg
